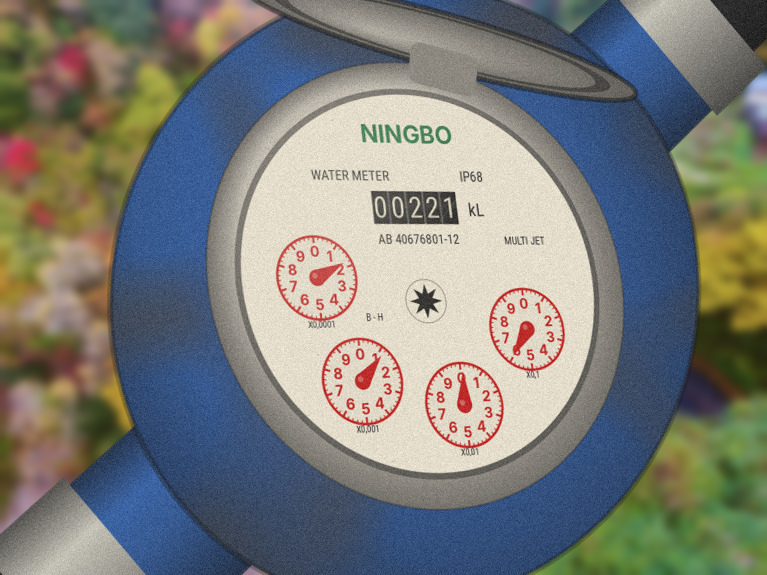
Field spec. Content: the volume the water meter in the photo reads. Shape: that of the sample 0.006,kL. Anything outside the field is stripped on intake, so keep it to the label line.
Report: 221.6011,kL
